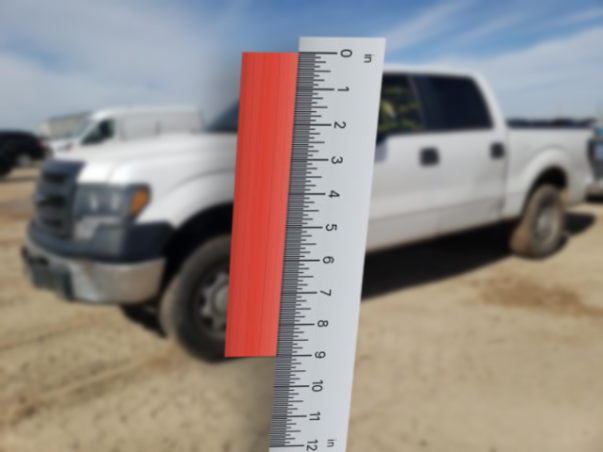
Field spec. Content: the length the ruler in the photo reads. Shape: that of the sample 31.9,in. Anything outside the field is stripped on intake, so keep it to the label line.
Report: 9,in
